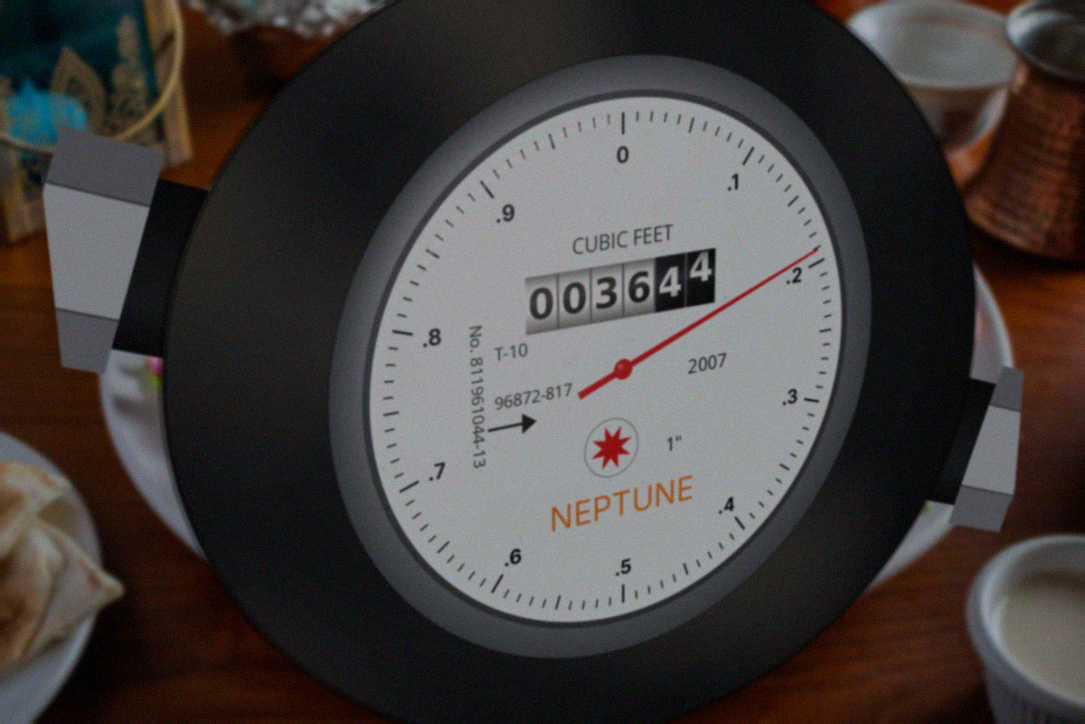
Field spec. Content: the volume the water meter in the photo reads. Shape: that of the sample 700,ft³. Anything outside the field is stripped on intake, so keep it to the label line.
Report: 3644.19,ft³
